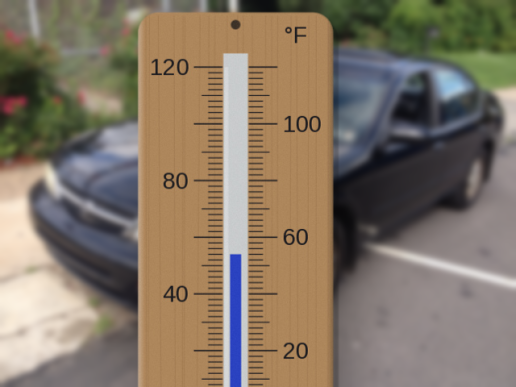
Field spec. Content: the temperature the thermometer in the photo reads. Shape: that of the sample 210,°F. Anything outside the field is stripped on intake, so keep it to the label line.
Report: 54,°F
